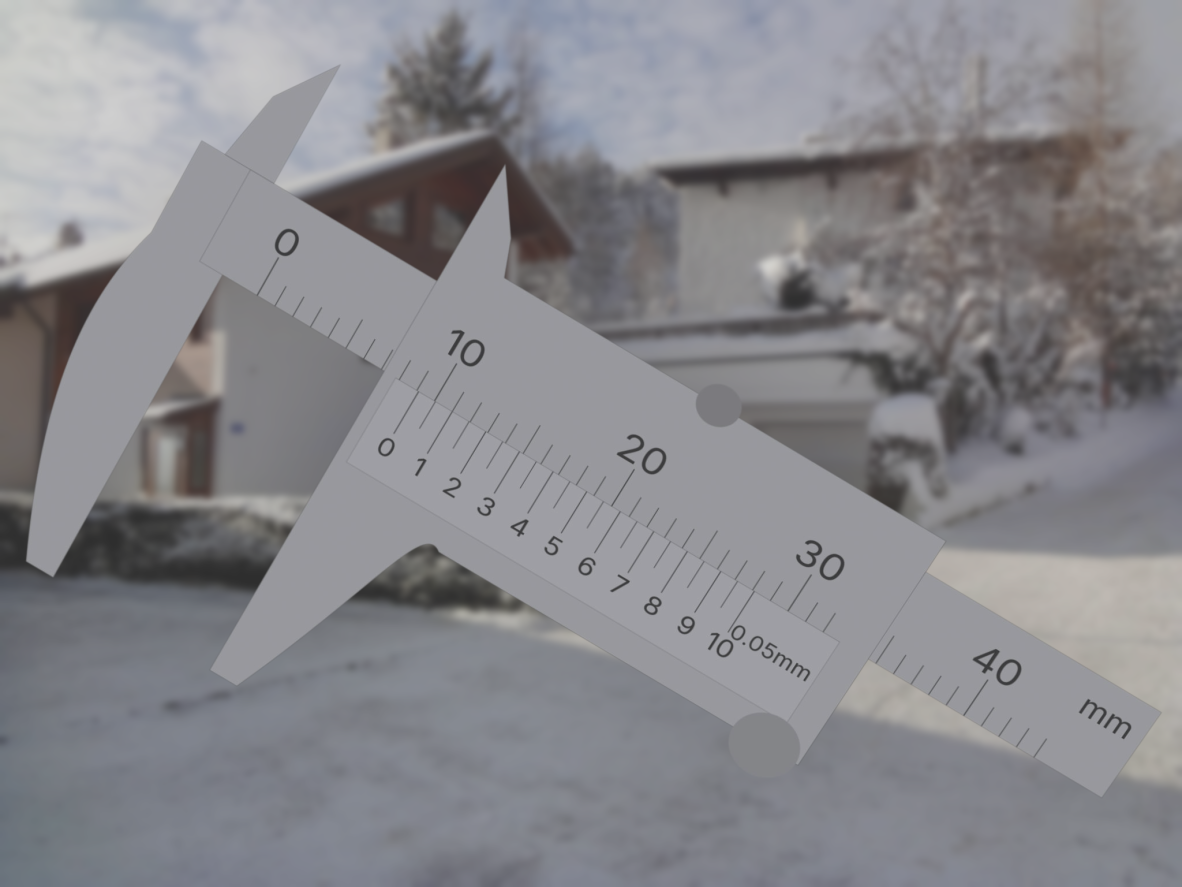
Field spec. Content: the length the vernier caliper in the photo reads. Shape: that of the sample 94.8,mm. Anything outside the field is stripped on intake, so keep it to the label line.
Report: 9.1,mm
